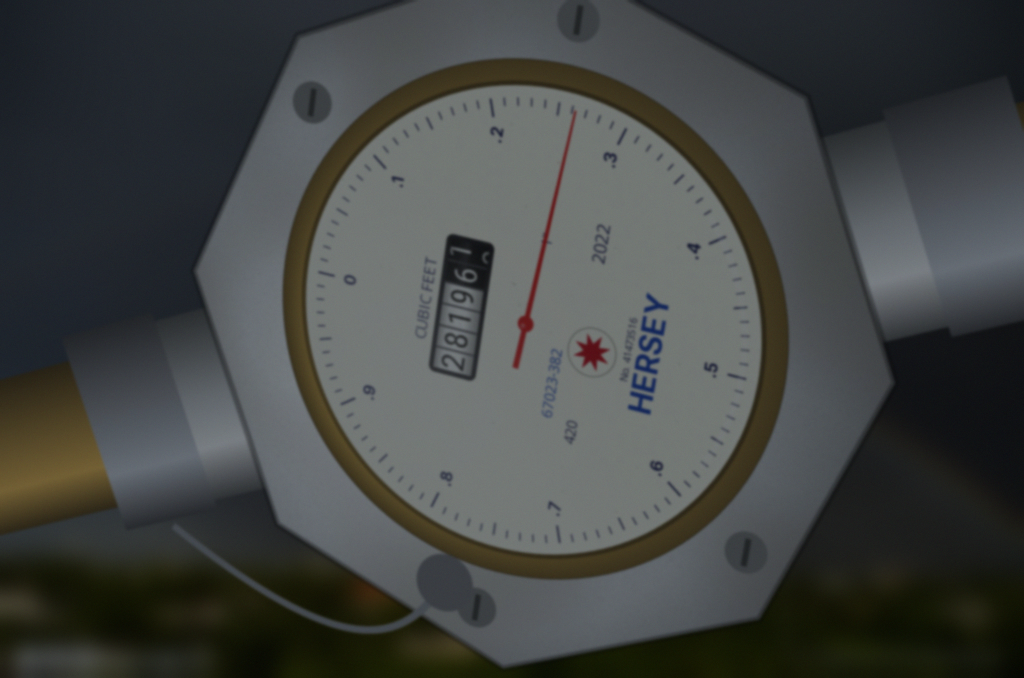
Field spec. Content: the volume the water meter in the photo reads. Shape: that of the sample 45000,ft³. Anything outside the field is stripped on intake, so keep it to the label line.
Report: 281961.26,ft³
